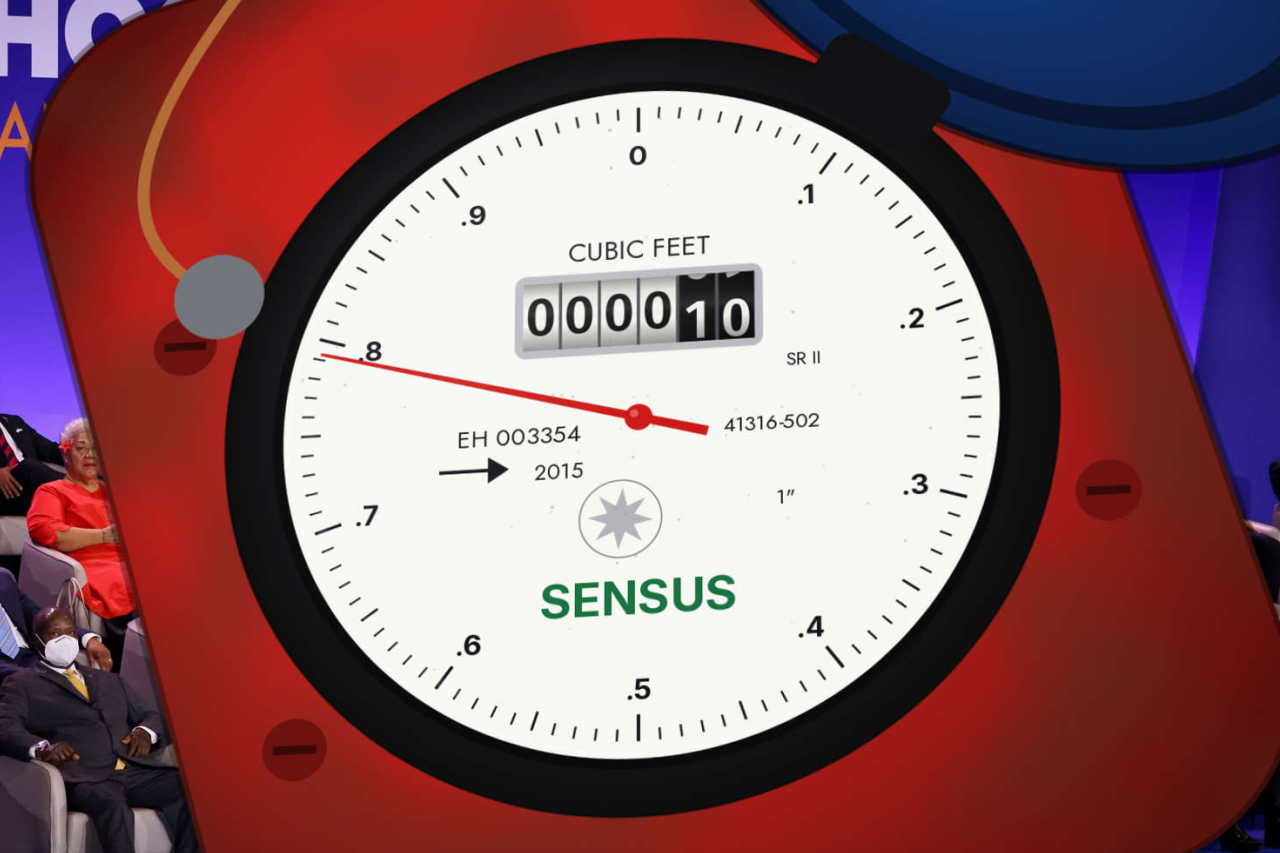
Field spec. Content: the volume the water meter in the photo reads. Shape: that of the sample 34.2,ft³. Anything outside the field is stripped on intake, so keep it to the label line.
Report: 9.79,ft³
